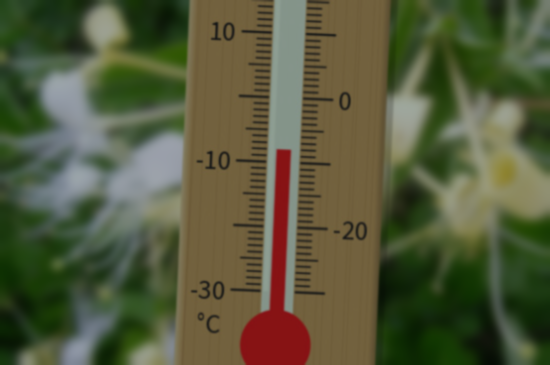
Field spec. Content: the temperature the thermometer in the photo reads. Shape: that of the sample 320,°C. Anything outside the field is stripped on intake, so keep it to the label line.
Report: -8,°C
